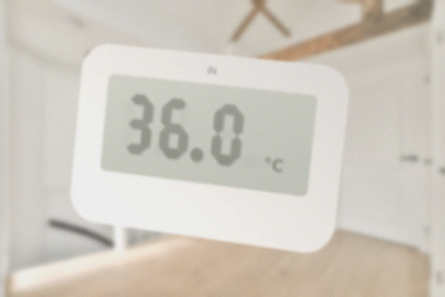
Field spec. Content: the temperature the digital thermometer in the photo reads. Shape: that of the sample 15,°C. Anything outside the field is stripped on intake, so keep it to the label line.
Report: 36.0,°C
